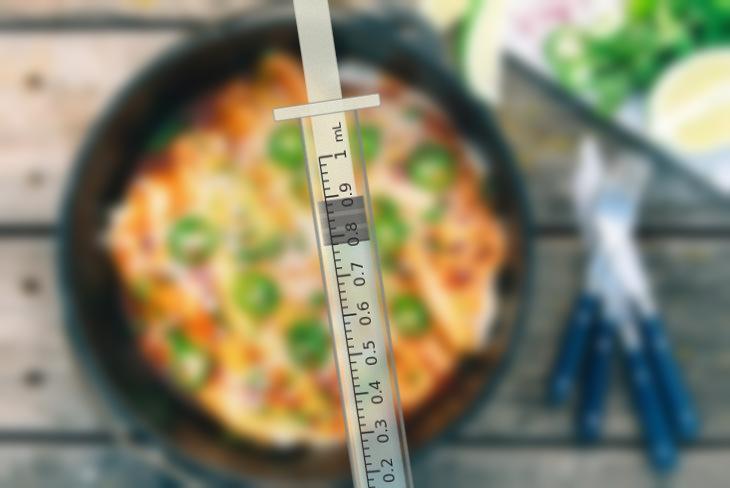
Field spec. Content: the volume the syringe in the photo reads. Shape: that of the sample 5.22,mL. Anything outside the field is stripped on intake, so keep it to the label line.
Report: 0.78,mL
